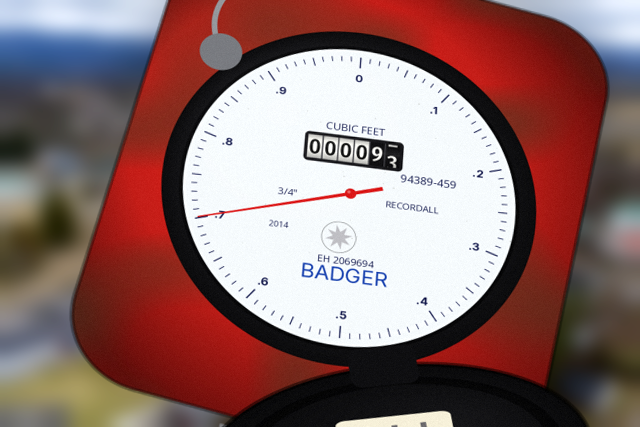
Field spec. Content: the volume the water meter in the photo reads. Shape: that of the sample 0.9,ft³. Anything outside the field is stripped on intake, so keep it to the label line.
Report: 92.70,ft³
